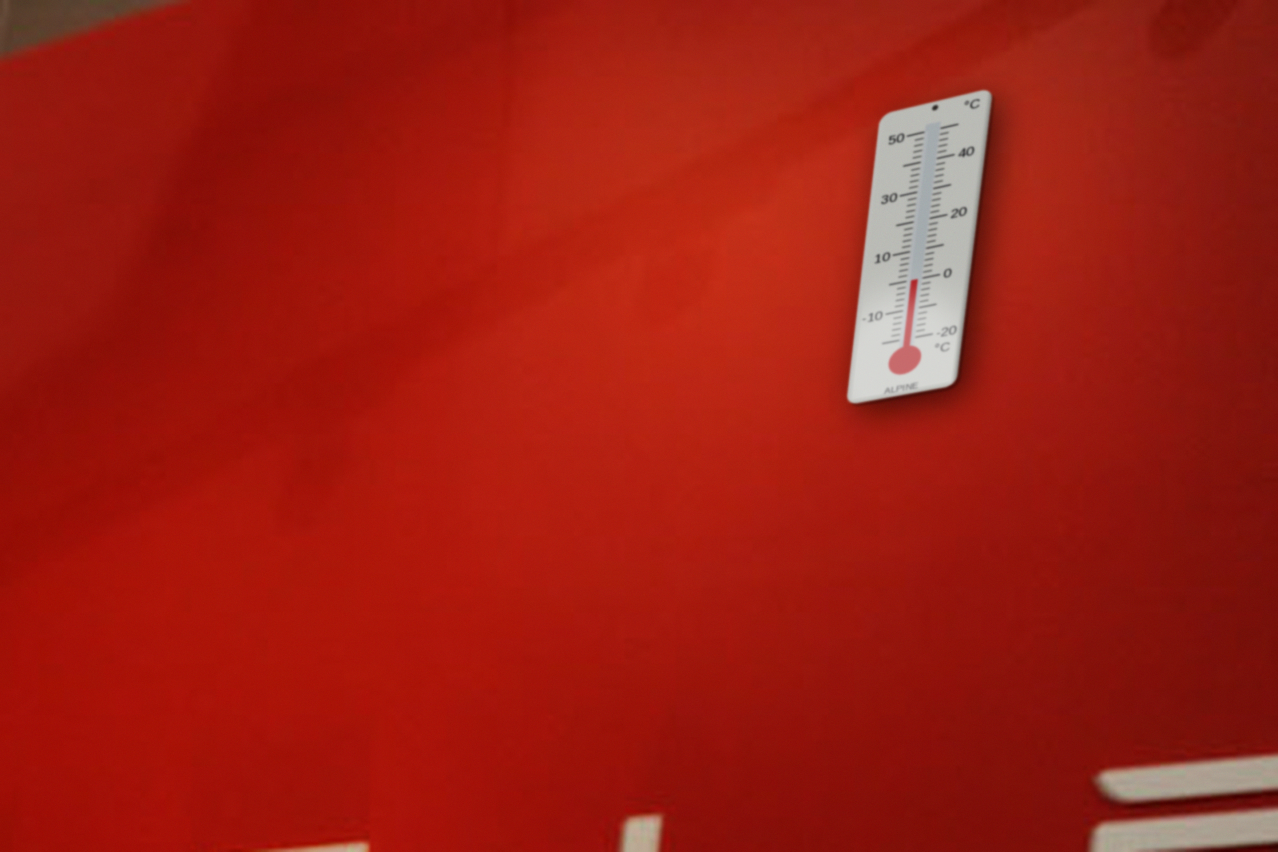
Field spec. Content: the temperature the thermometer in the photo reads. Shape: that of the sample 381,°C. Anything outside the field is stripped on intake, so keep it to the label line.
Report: 0,°C
